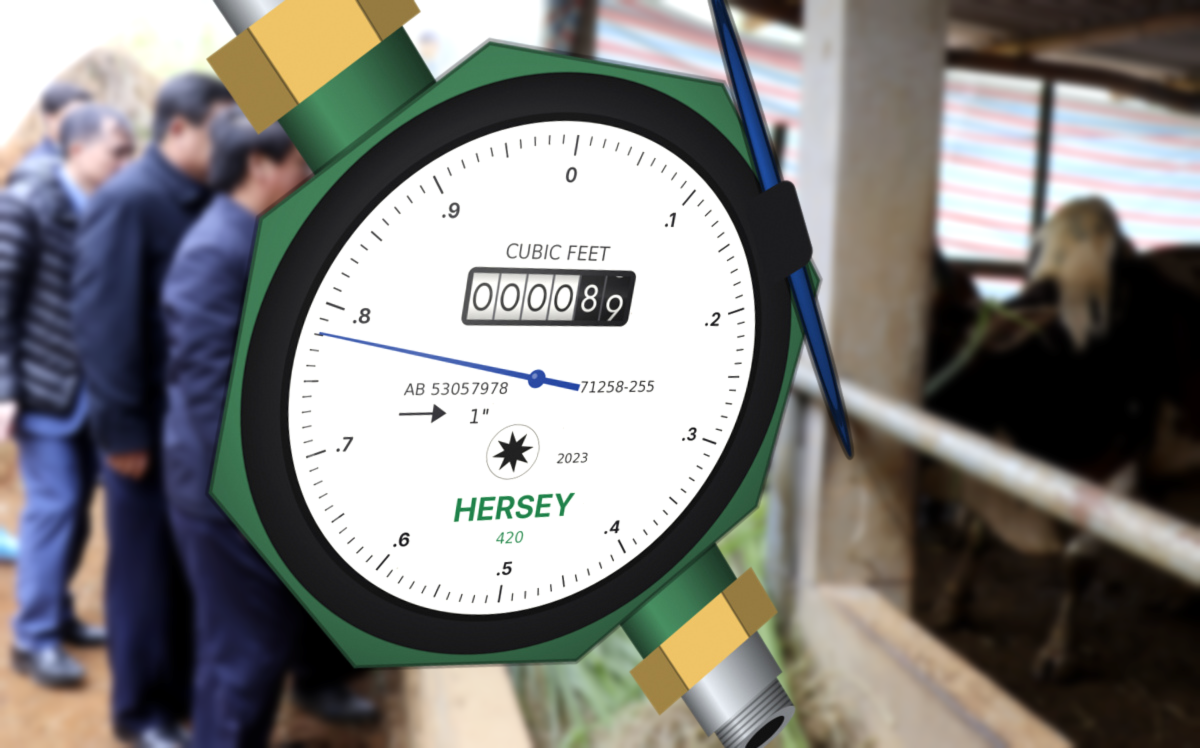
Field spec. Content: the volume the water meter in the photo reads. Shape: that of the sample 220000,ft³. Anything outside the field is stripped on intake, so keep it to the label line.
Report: 88.78,ft³
